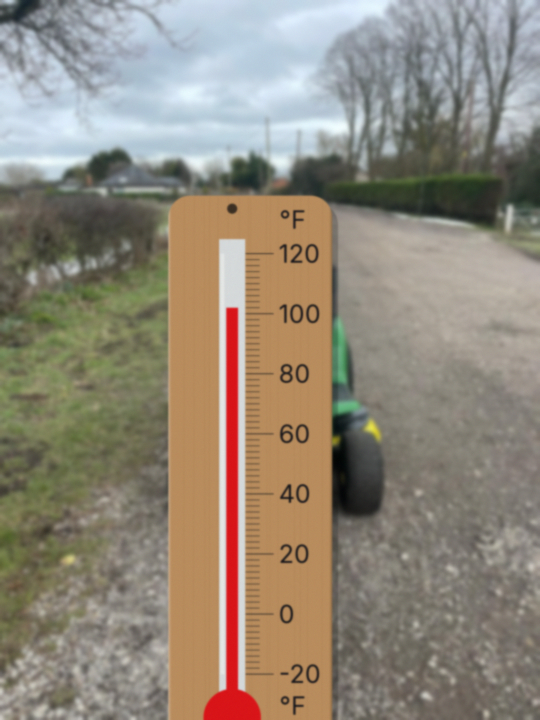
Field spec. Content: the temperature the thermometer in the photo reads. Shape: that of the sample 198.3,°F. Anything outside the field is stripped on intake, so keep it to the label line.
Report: 102,°F
